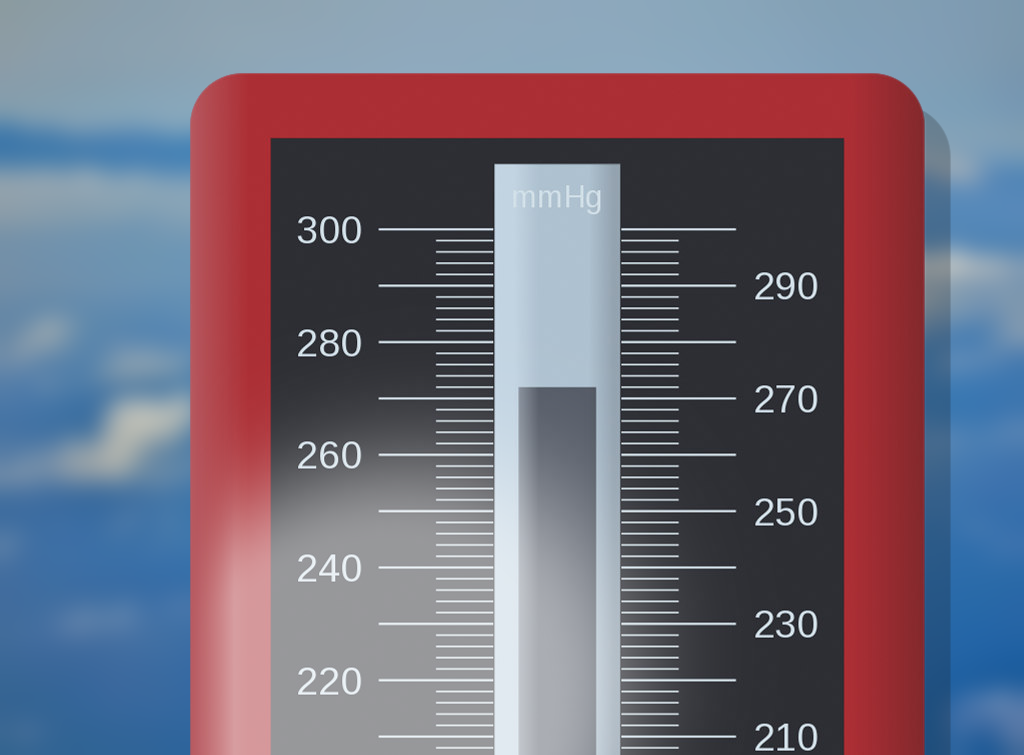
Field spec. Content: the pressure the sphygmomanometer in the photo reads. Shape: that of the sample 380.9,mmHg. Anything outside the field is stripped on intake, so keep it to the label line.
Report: 272,mmHg
